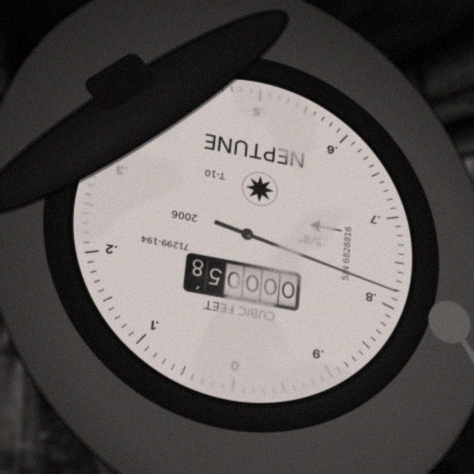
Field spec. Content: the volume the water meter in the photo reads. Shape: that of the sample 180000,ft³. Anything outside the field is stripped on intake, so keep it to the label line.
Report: 57.78,ft³
